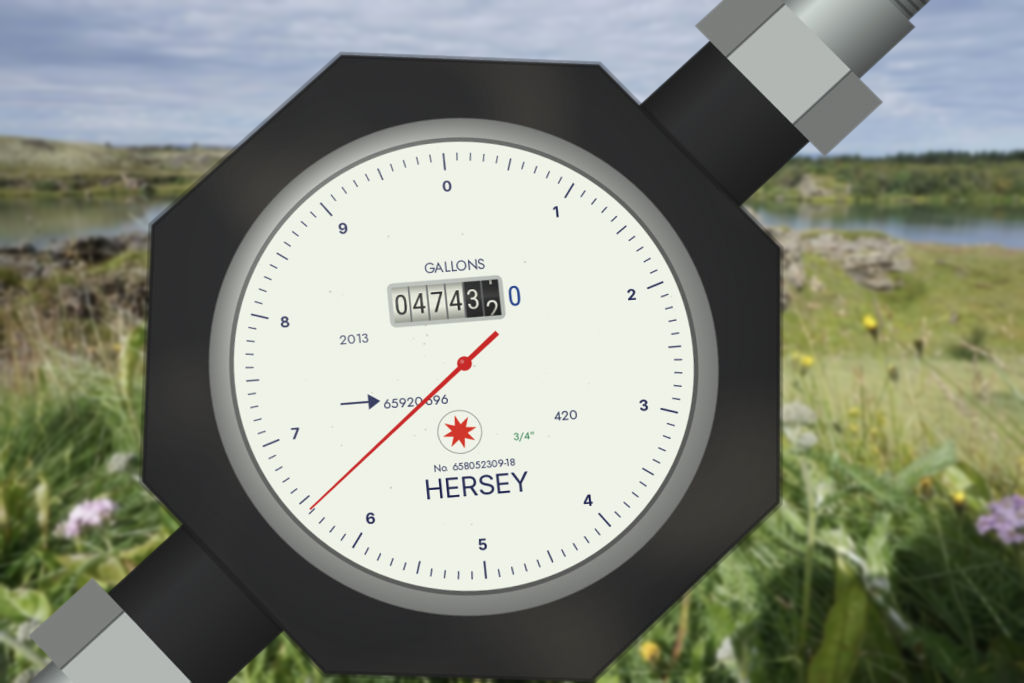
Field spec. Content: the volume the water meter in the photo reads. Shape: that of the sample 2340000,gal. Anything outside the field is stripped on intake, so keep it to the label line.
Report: 474316.4,gal
